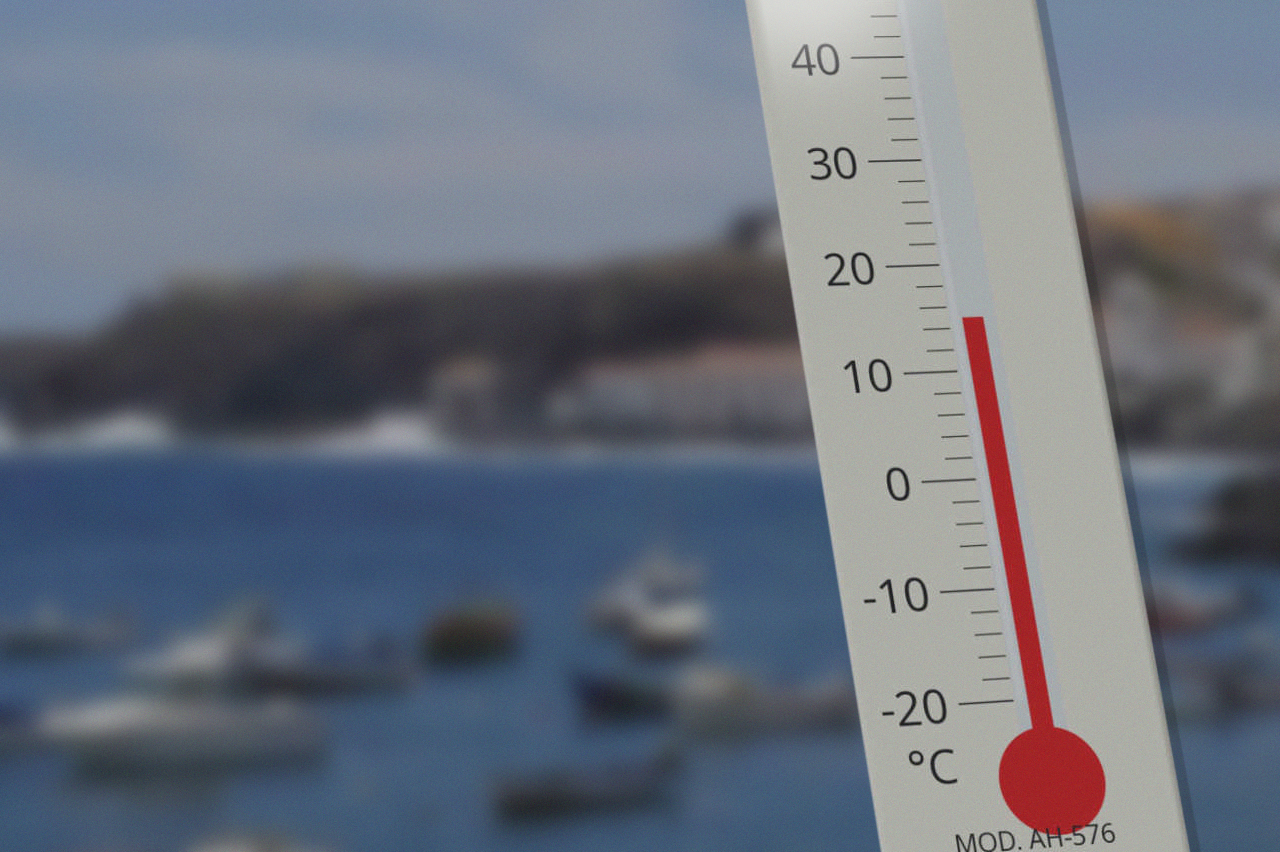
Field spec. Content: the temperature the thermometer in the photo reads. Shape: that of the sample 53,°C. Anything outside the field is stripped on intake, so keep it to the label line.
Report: 15,°C
